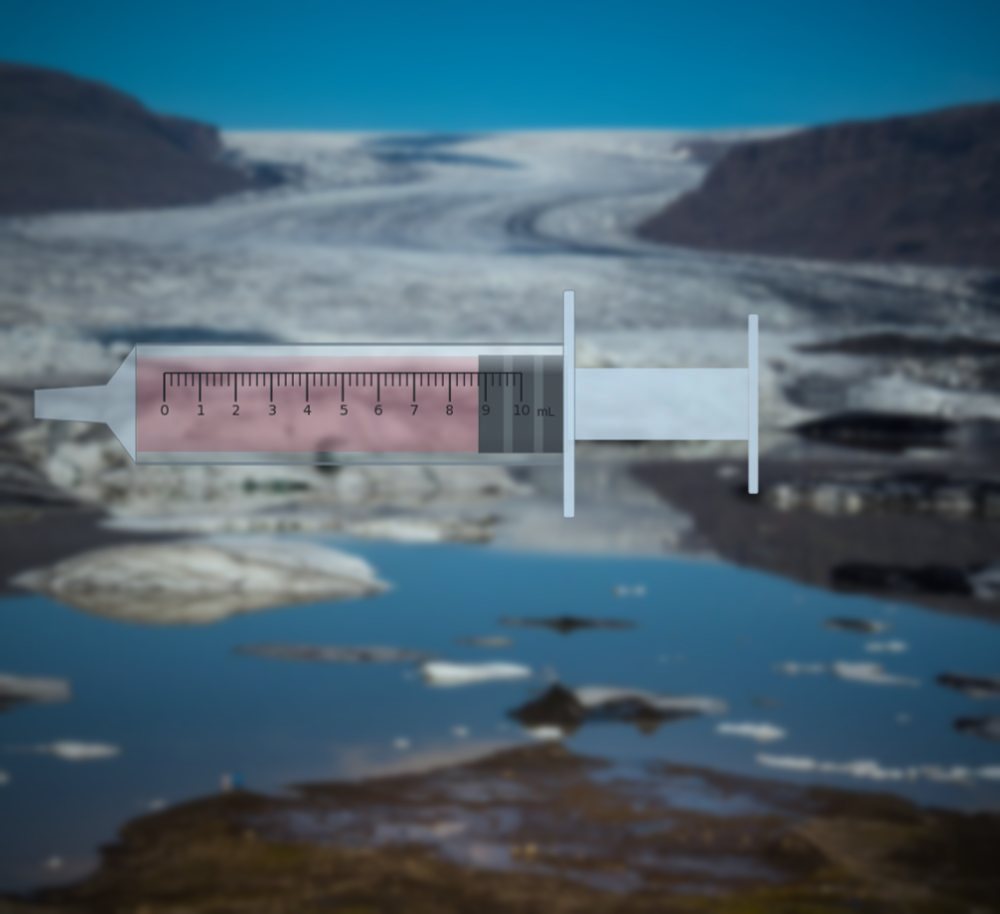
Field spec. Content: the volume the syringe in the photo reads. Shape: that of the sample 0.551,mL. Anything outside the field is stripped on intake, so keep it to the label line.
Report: 8.8,mL
